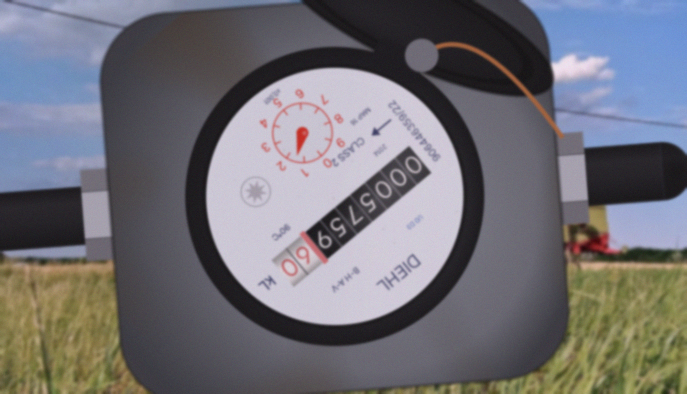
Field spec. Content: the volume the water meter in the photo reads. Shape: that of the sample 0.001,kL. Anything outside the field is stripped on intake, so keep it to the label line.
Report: 5759.601,kL
